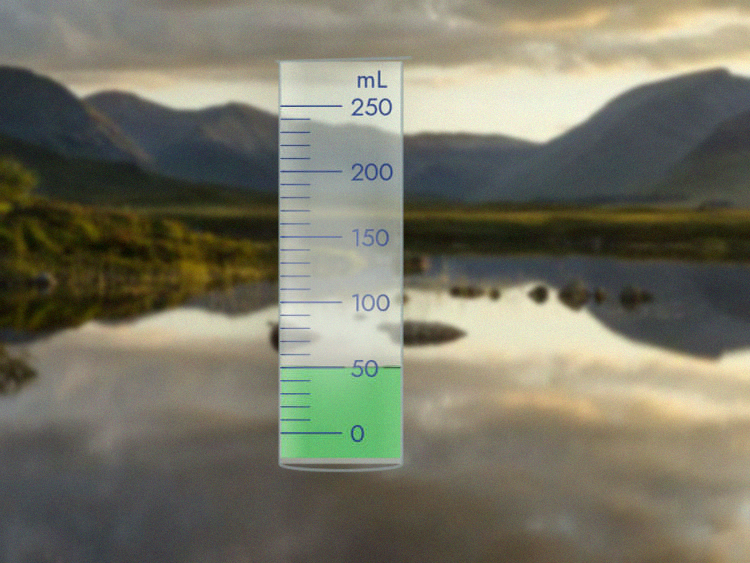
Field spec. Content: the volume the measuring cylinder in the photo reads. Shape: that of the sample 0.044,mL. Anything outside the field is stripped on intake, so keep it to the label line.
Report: 50,mL
